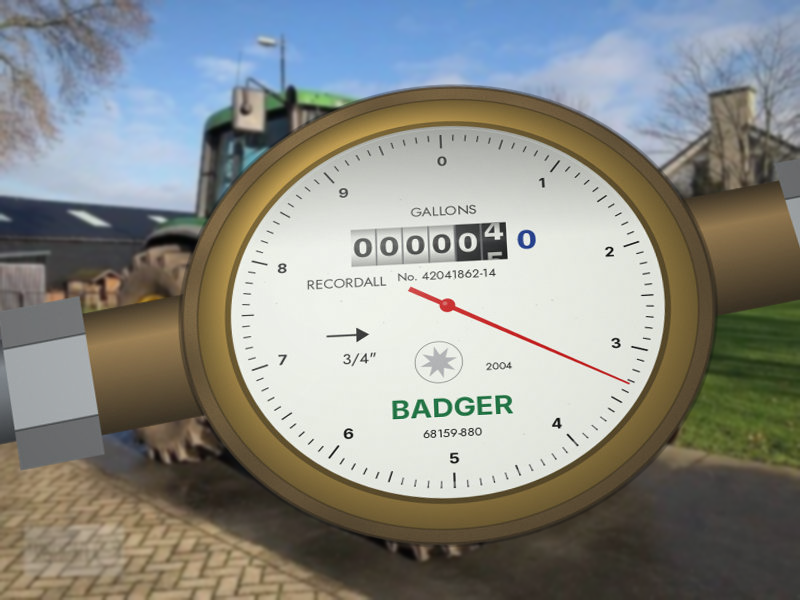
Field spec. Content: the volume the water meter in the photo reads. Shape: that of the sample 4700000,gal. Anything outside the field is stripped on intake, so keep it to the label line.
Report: 43.3,gal
